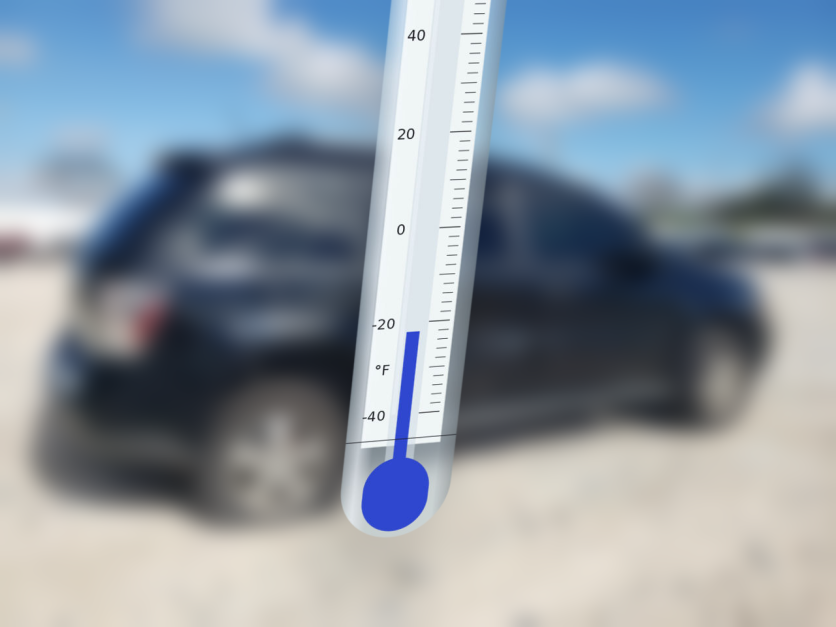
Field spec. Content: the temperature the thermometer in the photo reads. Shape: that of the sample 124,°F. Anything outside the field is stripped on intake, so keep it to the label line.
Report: -22,°F
